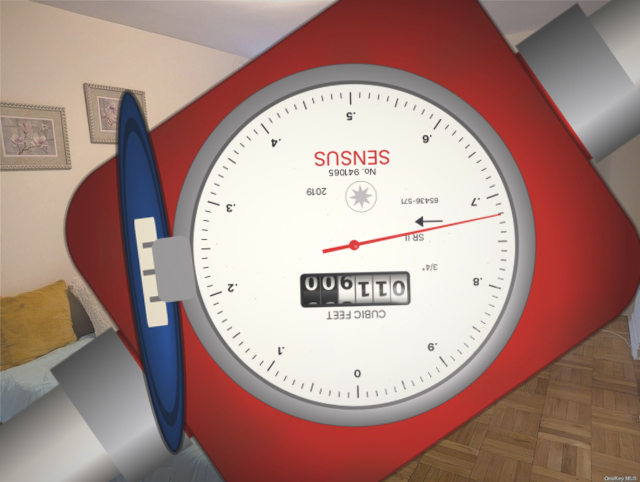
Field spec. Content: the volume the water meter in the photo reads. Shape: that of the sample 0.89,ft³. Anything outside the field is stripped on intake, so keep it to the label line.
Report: 11899.72,ft³
